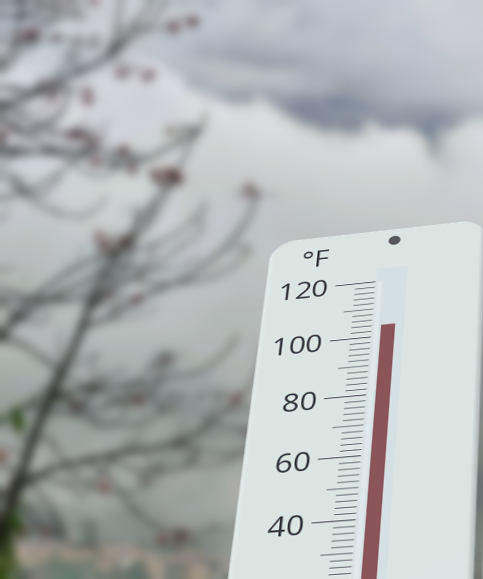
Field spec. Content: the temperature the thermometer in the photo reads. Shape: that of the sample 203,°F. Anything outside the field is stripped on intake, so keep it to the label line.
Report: 104,°F
